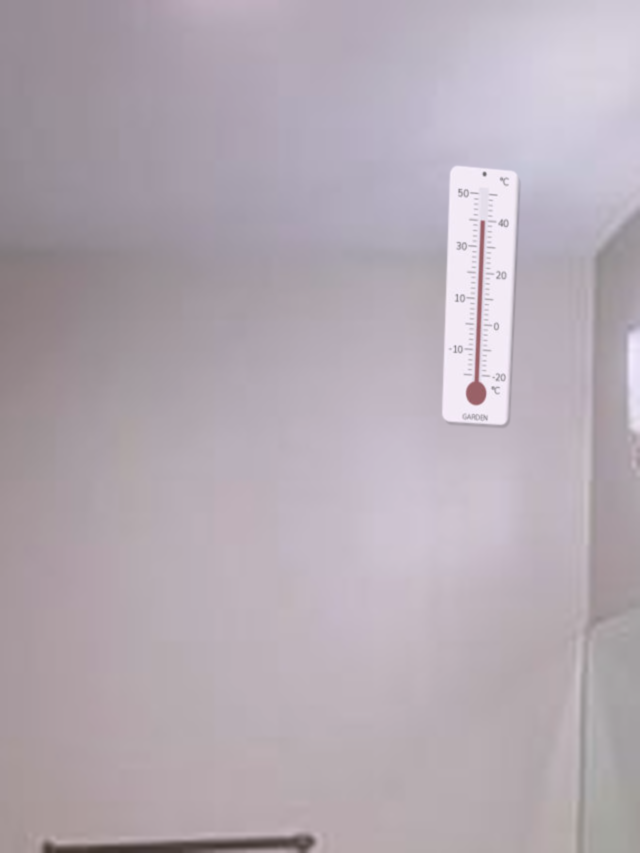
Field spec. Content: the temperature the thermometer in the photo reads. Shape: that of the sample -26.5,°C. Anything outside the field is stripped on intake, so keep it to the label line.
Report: 40,°C
